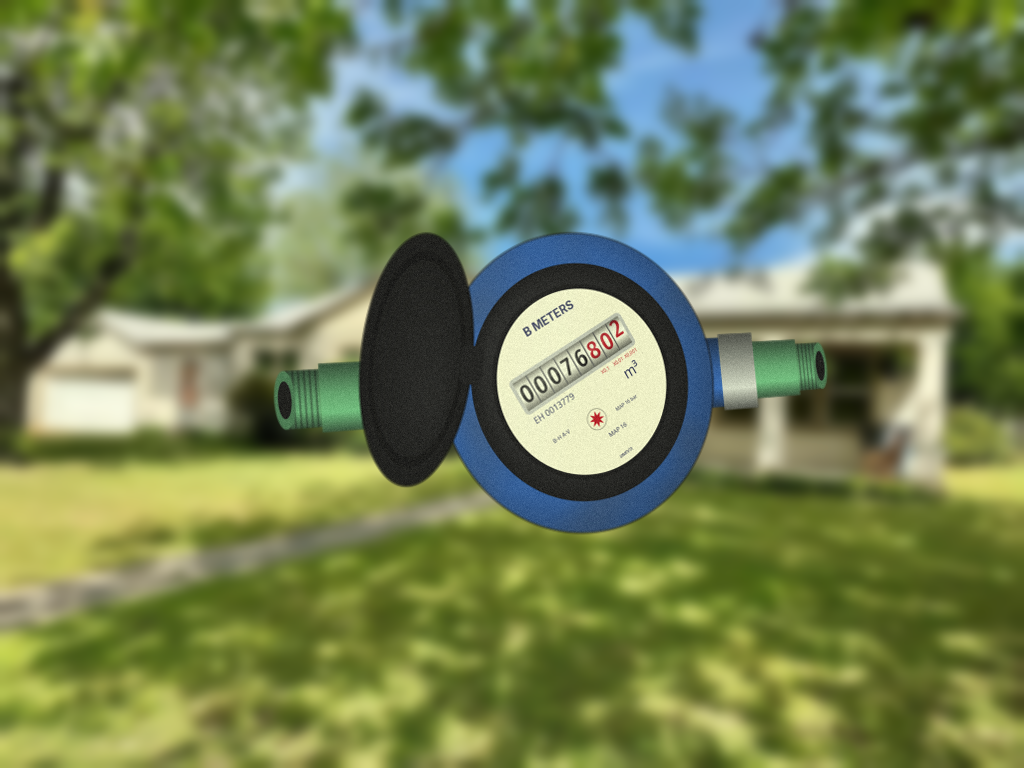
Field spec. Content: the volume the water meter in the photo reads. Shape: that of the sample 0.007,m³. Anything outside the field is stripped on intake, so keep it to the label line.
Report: 76.802,m³
